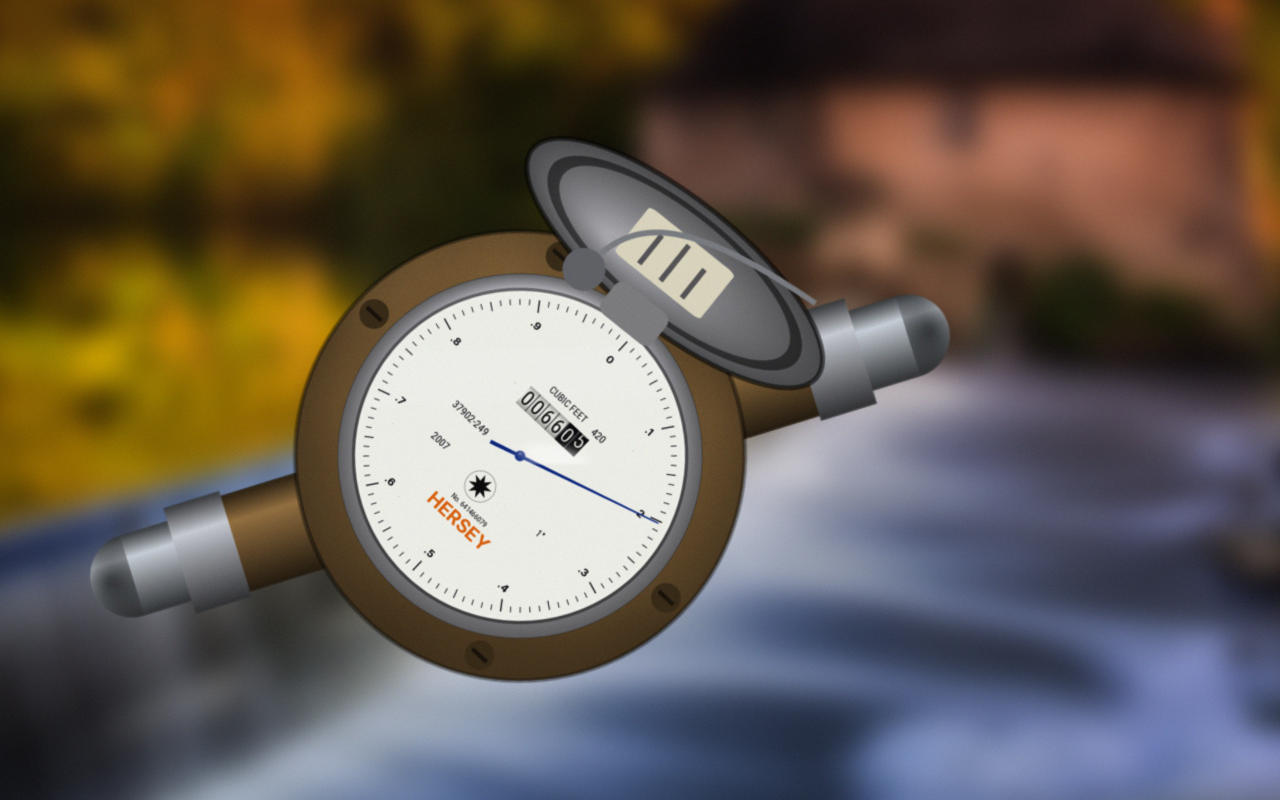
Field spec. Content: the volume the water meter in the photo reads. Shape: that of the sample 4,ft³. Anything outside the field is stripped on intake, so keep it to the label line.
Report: 6605.20,ft³
